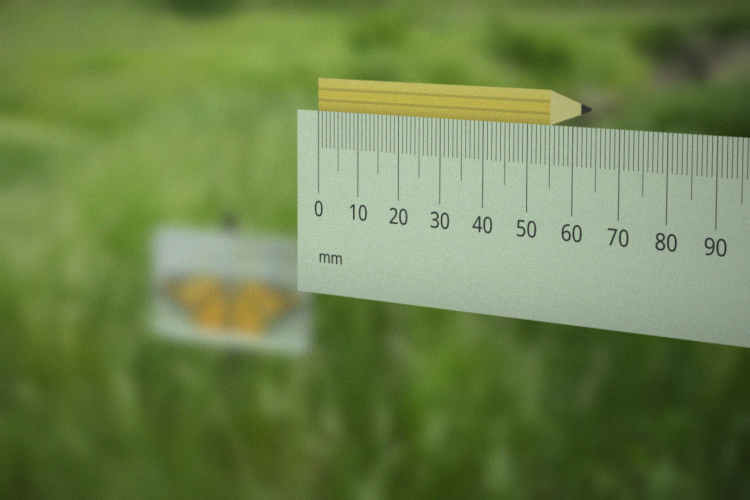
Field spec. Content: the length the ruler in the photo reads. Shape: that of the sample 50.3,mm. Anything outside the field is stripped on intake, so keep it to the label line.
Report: 64,mm
